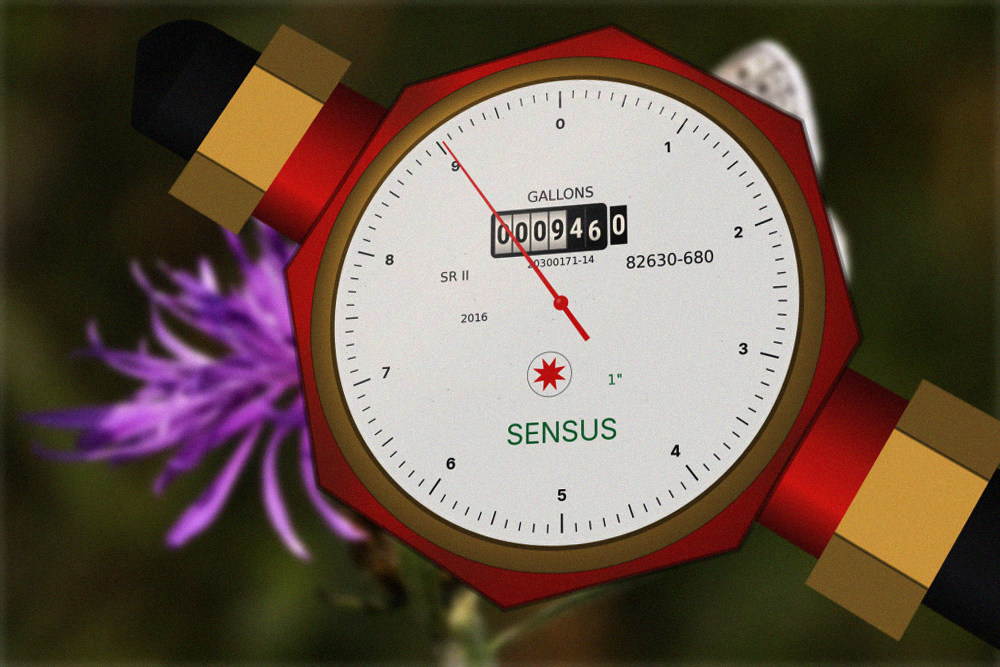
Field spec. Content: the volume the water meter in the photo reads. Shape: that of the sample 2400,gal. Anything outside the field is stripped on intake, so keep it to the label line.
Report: 9459.0,gal
